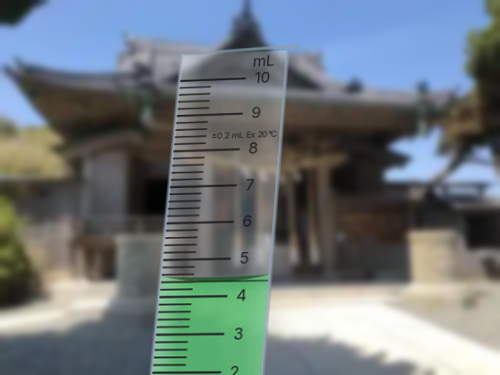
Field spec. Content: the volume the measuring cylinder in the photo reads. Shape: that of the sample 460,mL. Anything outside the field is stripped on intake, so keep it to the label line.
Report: 4.4,mL
